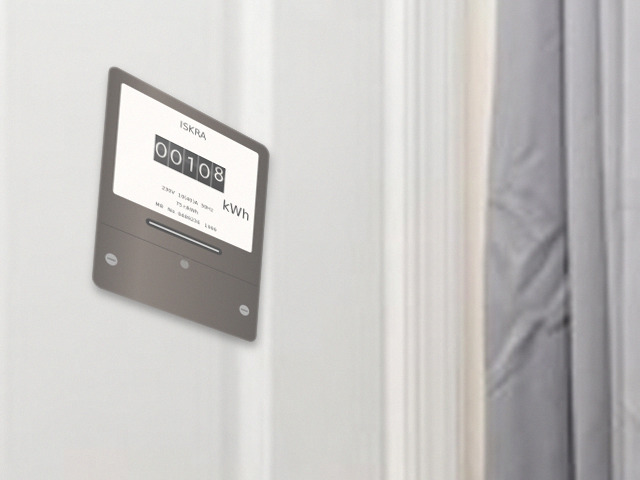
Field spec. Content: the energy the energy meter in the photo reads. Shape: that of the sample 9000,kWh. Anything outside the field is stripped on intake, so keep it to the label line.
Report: 108,kWh
